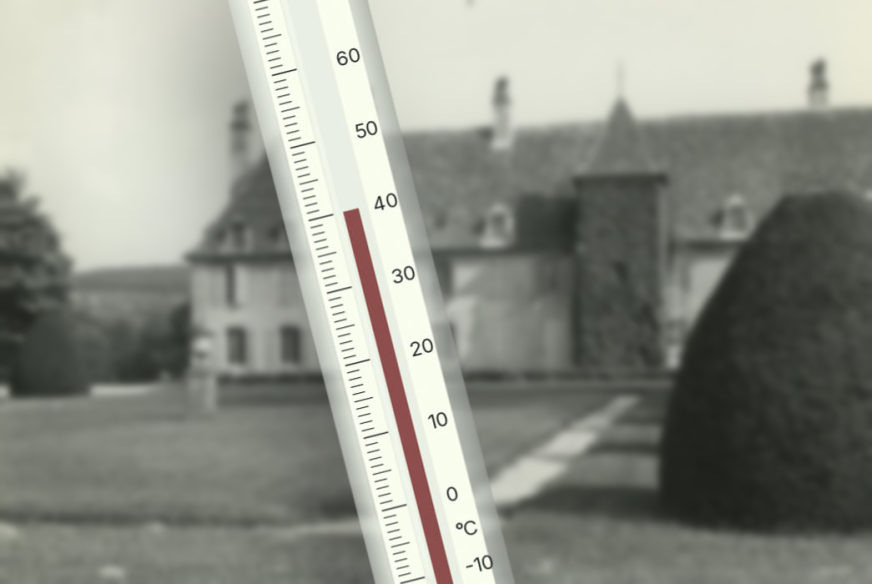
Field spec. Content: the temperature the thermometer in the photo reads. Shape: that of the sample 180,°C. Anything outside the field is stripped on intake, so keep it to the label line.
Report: 40,°C
